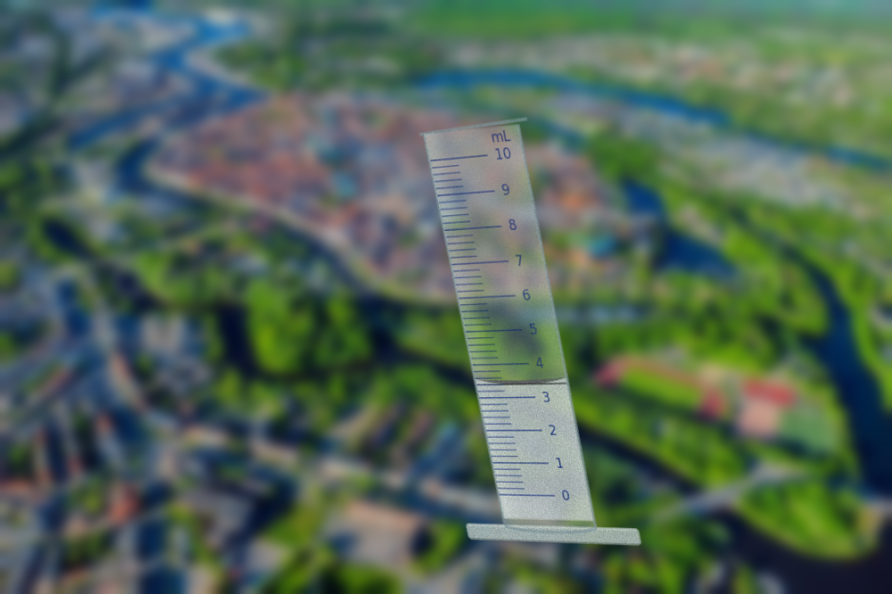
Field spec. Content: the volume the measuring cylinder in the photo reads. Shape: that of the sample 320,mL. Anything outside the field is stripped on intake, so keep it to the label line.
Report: 3.4,mL
